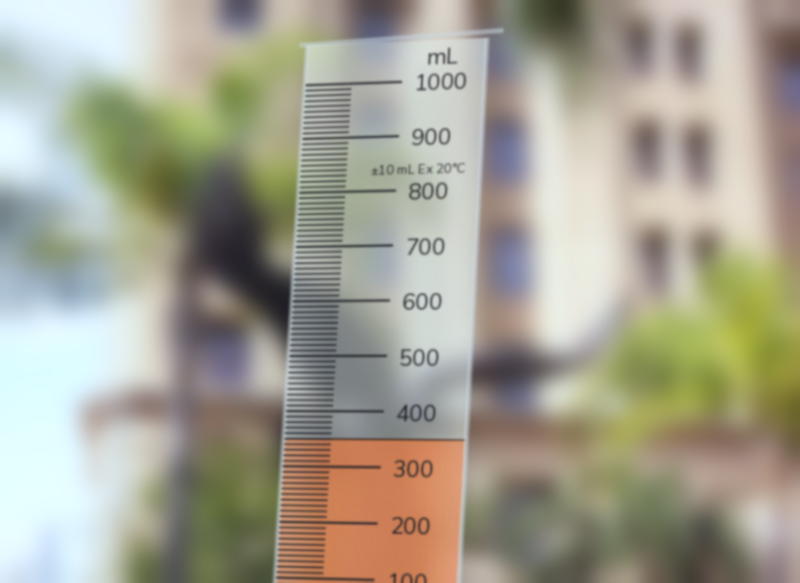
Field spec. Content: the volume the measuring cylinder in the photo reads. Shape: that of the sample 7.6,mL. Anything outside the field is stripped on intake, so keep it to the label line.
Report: 350,mL
